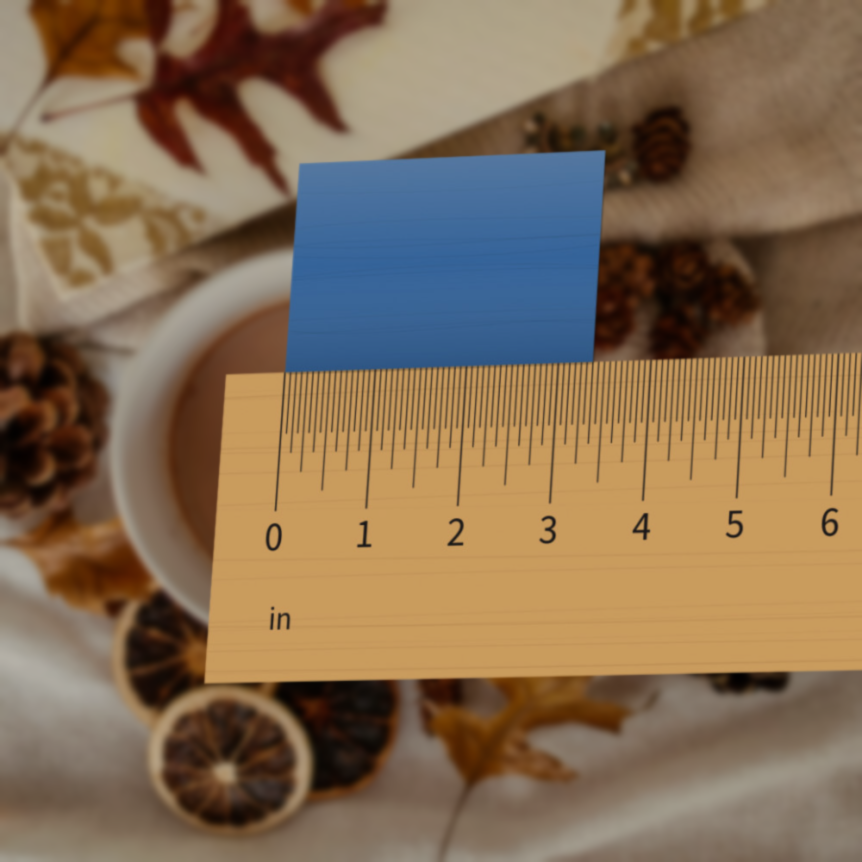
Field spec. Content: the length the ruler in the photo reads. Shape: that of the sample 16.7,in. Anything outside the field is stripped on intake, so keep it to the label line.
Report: 3.375,in
